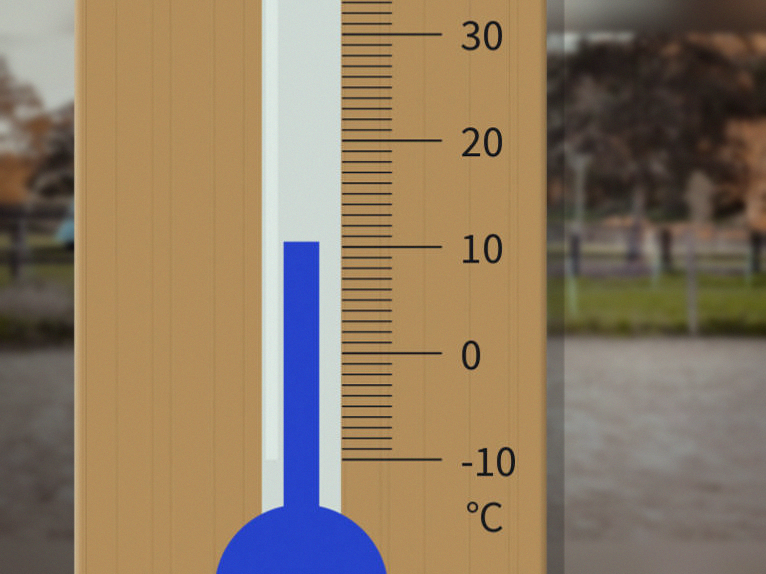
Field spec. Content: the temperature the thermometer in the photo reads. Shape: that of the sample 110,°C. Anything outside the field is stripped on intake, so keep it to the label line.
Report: 10.5,°C
